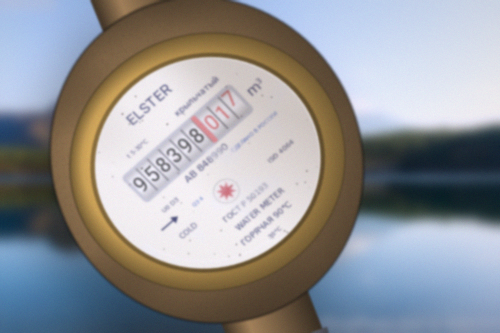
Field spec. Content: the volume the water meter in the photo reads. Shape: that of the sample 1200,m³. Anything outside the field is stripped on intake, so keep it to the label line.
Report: 958398.017,m³
